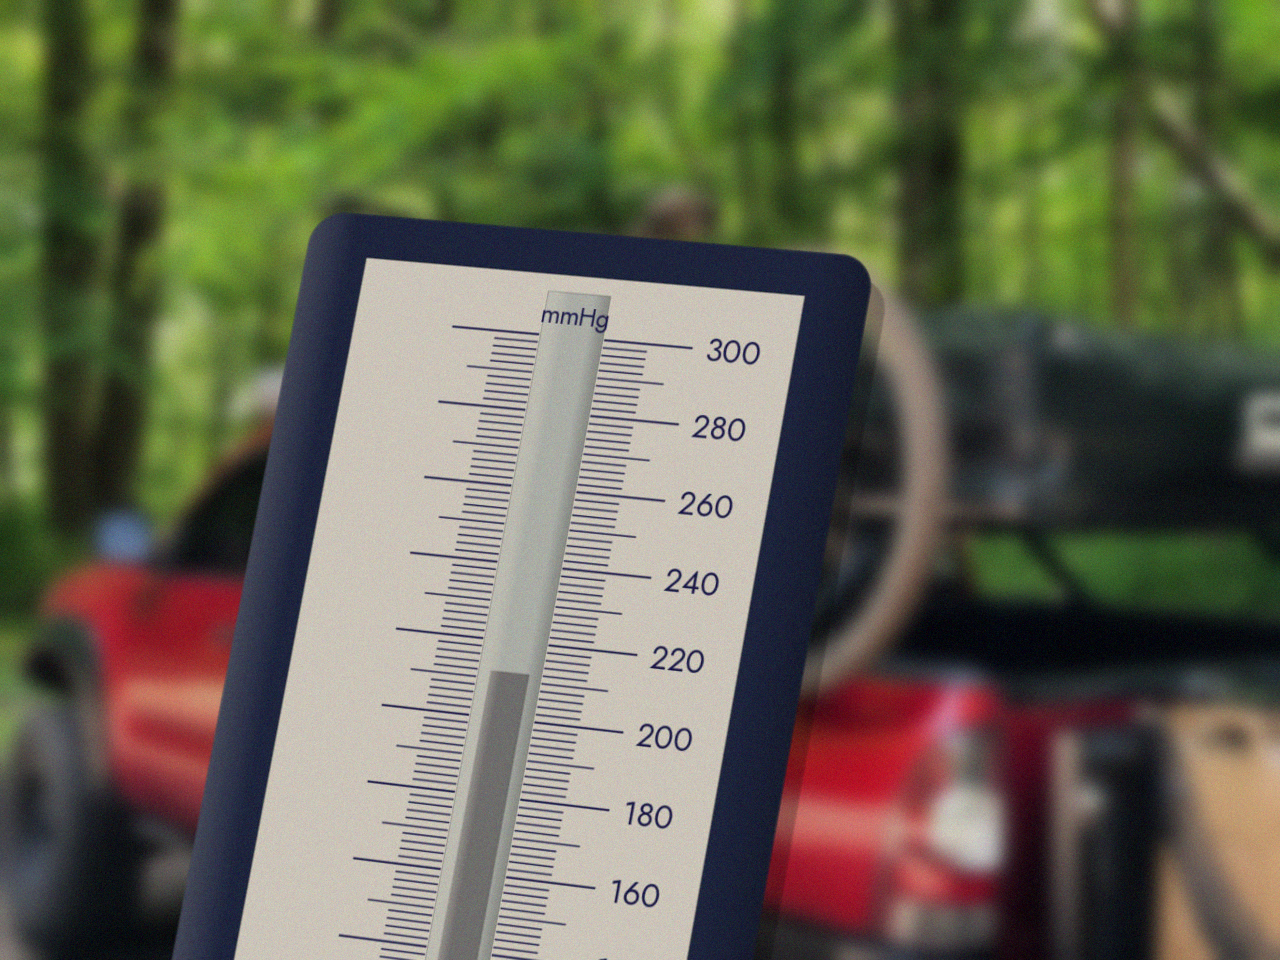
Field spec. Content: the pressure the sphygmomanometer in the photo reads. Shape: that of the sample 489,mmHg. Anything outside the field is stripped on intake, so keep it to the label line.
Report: 212,mmHg
